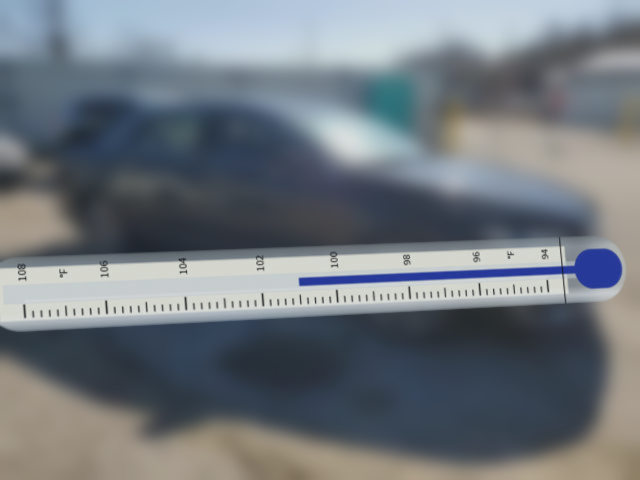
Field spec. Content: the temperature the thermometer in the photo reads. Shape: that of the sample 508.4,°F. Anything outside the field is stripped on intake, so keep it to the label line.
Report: 101,°F
